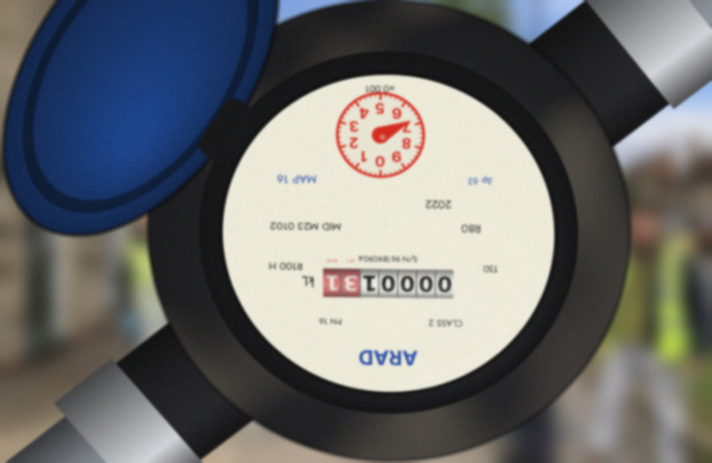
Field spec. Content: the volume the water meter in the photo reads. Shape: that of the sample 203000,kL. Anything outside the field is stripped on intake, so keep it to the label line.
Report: 1.316,kL
